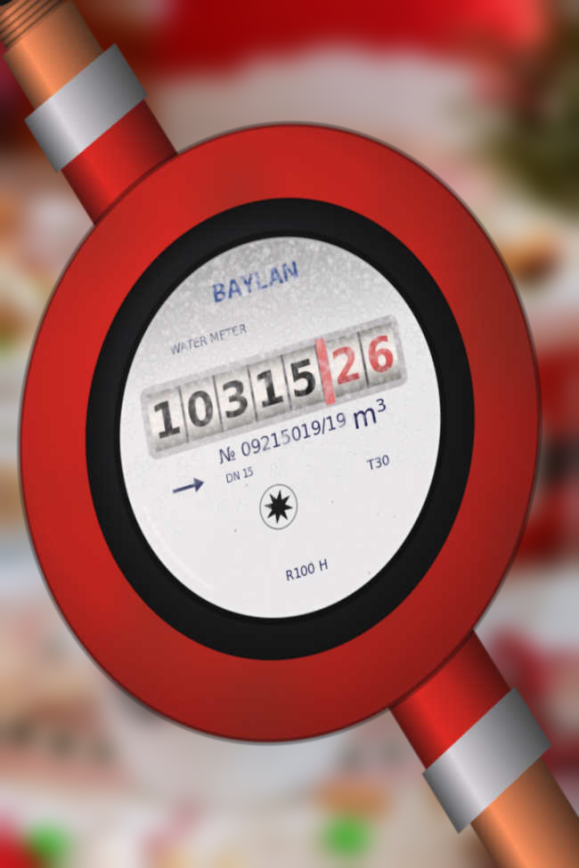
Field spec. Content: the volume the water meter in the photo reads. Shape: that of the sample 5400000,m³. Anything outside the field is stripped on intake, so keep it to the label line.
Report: 10315.26,m³
